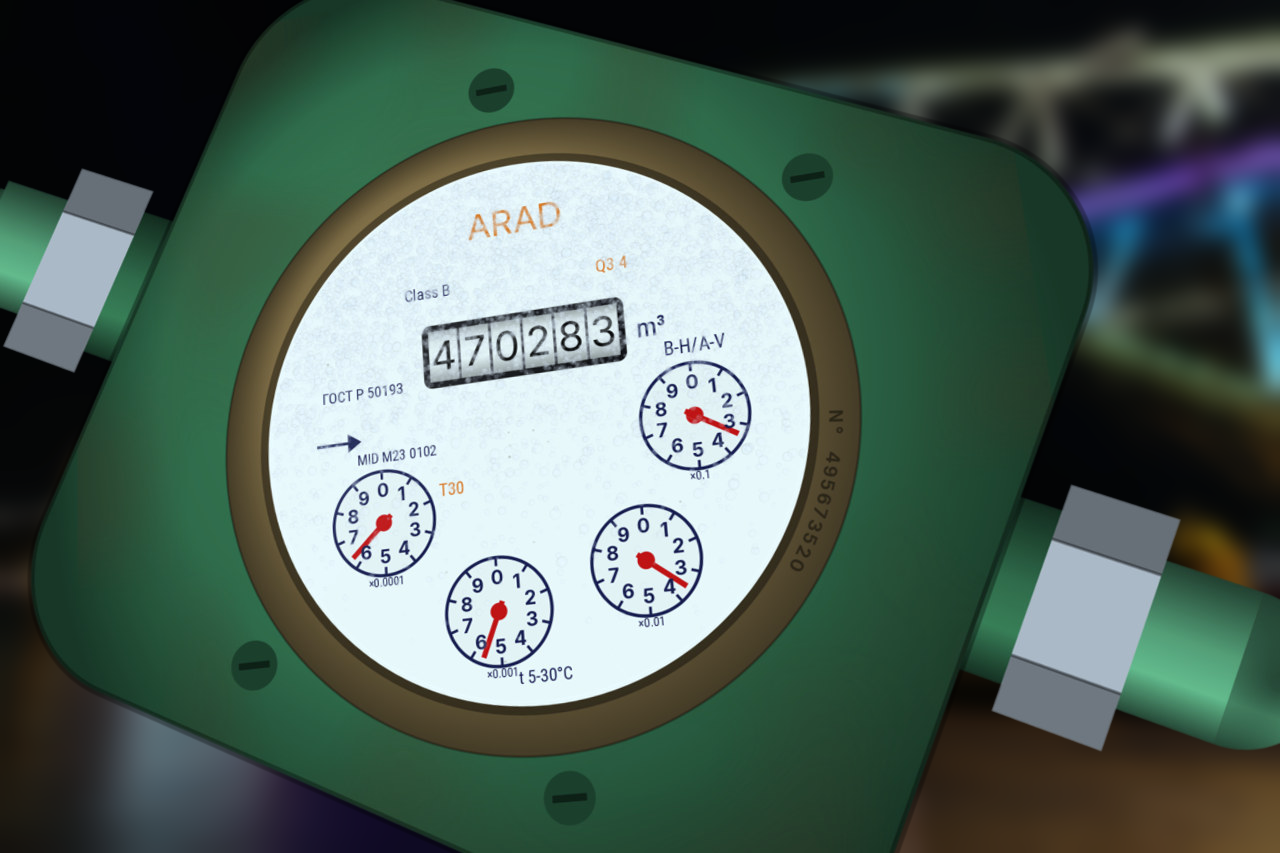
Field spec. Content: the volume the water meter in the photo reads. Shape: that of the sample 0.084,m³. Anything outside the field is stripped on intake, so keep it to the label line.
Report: 470283.3356,m³
